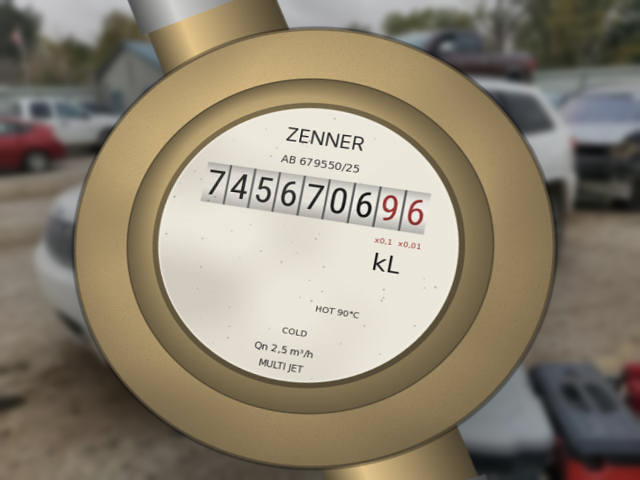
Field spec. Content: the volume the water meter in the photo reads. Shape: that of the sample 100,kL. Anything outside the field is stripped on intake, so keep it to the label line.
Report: 7456706.96,kL
